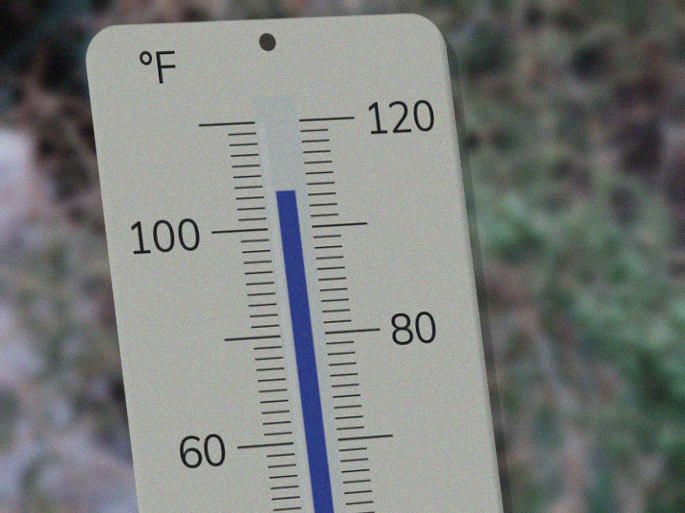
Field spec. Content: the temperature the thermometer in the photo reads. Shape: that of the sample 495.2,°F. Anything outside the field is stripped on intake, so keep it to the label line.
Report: 107,°F
